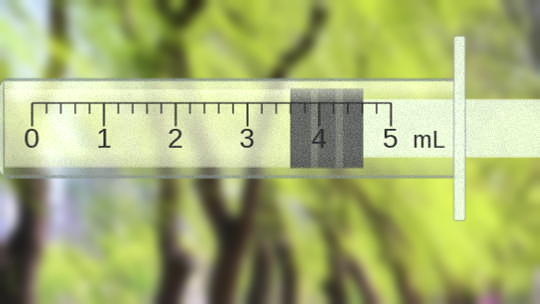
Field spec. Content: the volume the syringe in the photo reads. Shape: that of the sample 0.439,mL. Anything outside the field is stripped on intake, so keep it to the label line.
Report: 3.6,mL
